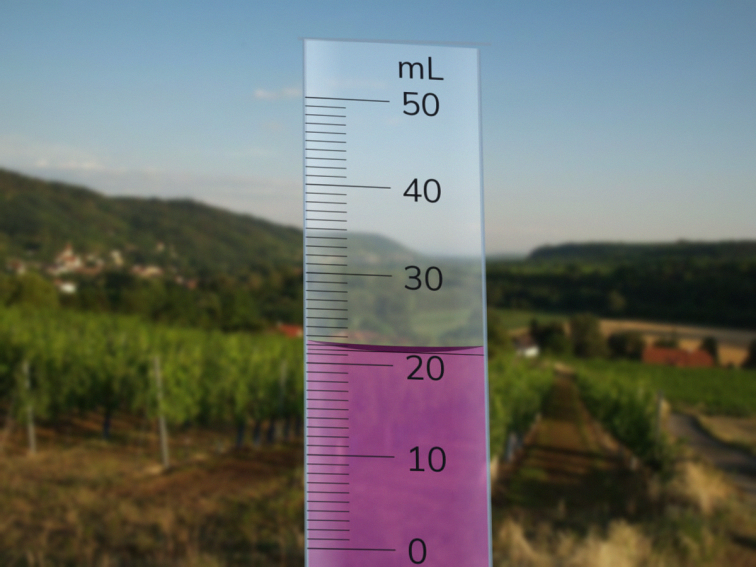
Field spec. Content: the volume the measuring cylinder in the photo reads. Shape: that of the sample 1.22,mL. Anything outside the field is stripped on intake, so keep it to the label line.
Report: 21.5,mL
